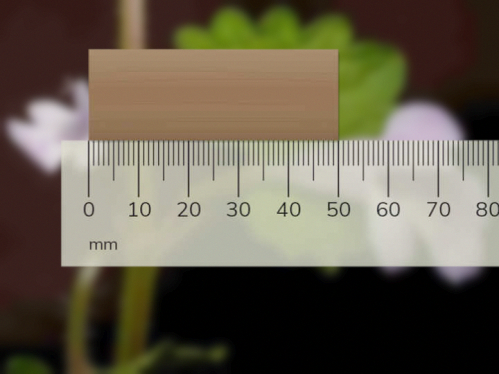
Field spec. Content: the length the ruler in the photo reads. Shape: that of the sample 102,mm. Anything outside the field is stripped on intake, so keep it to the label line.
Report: 50,mm
